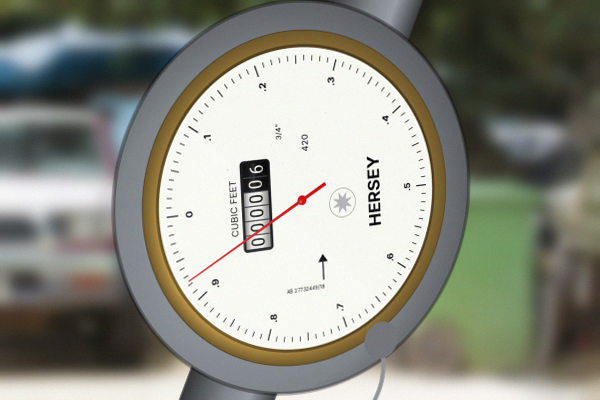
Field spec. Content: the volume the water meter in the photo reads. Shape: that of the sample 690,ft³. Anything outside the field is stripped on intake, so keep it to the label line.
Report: 5.92,ft³
